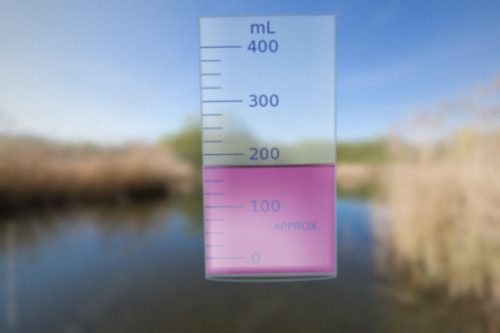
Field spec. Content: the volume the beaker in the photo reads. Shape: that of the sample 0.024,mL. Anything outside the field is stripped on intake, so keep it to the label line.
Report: 175,mL
